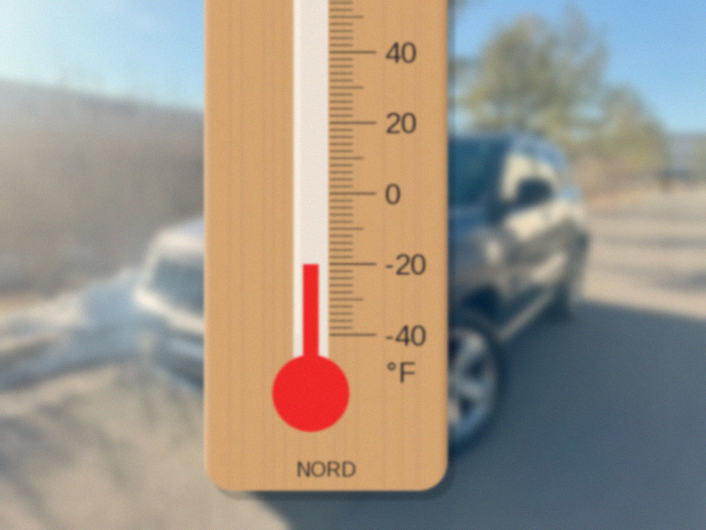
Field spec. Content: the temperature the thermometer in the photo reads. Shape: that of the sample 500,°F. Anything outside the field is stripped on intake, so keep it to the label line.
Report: -20,°F
